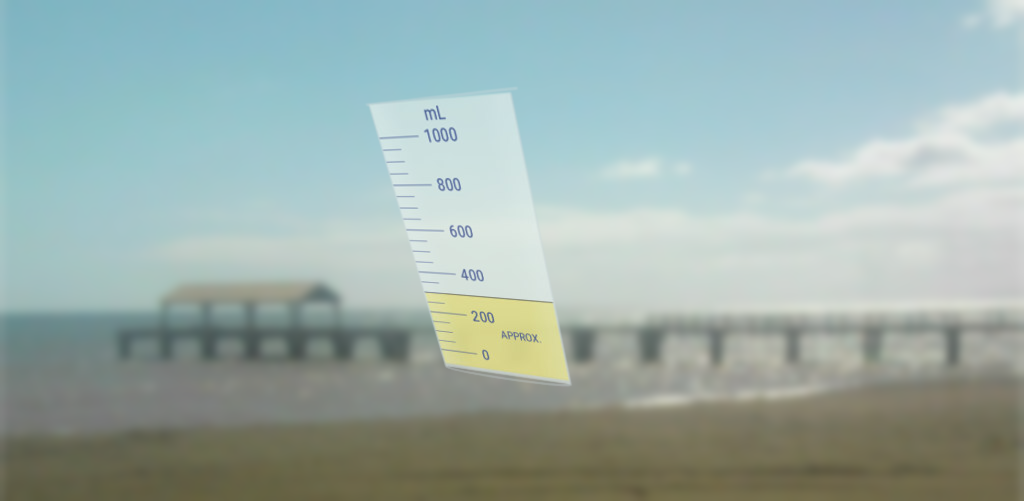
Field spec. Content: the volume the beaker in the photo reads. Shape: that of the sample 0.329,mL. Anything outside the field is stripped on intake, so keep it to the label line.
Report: 300,mL
